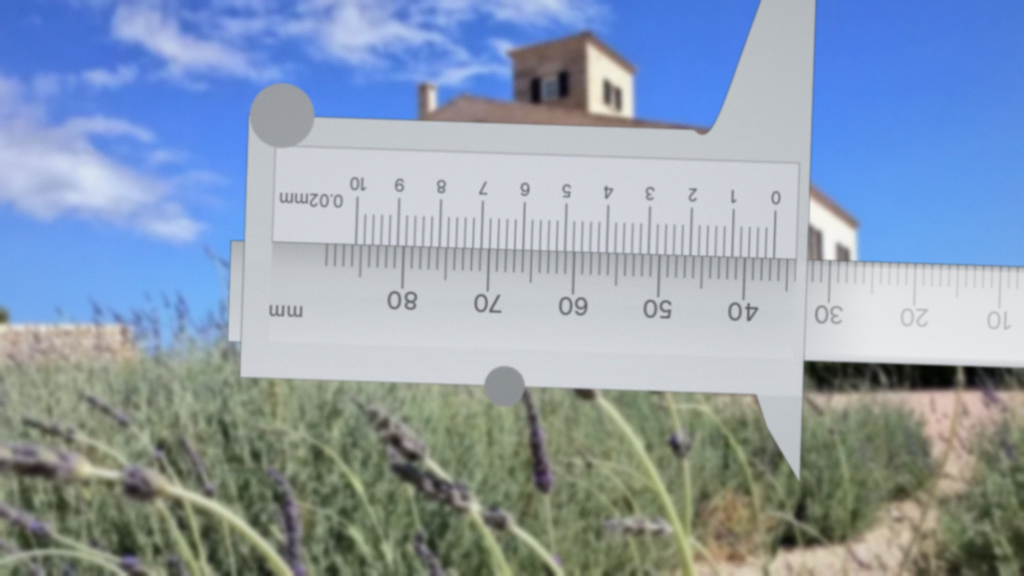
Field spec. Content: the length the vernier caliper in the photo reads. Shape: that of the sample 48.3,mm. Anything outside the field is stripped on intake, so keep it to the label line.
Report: 36.6,mm
